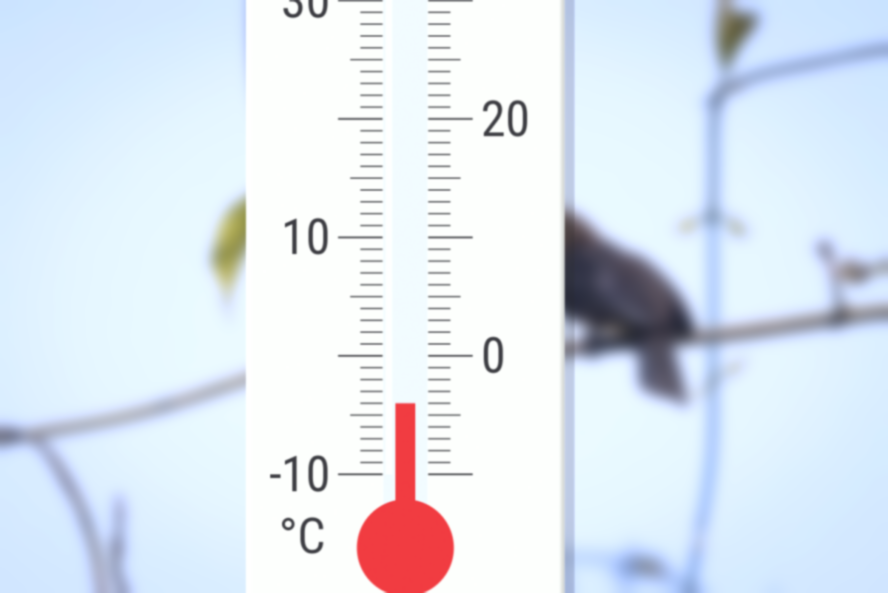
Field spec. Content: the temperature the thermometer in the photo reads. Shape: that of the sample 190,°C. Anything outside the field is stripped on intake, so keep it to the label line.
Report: -4,°C
